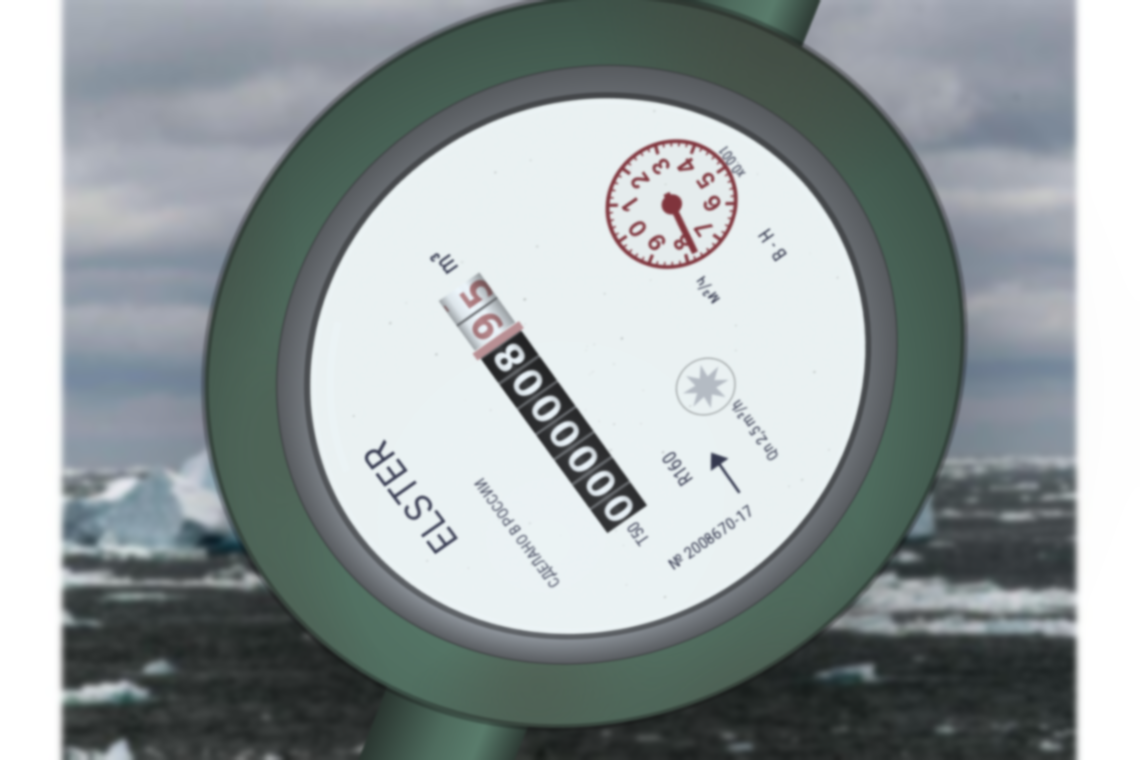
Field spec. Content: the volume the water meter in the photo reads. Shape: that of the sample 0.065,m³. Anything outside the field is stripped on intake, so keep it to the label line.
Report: 8.947,m³
